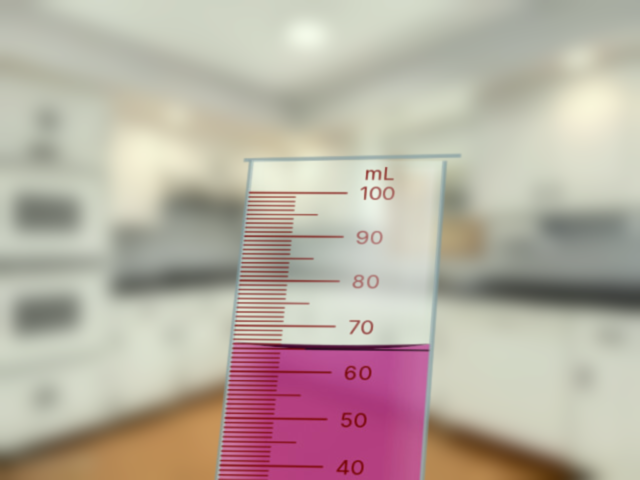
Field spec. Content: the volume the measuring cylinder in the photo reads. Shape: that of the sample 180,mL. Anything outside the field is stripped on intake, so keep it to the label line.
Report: 65,mL
